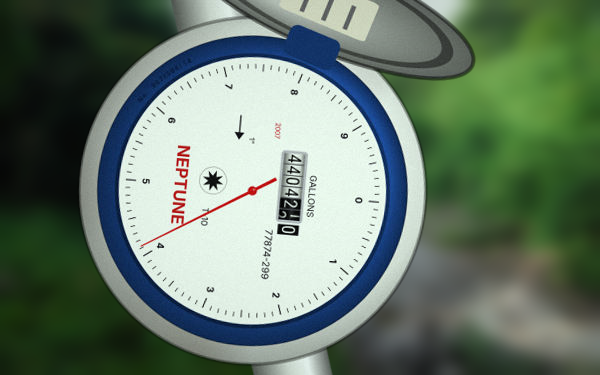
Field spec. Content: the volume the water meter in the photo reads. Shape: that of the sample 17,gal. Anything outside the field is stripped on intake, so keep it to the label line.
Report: 4404214.1,gal
